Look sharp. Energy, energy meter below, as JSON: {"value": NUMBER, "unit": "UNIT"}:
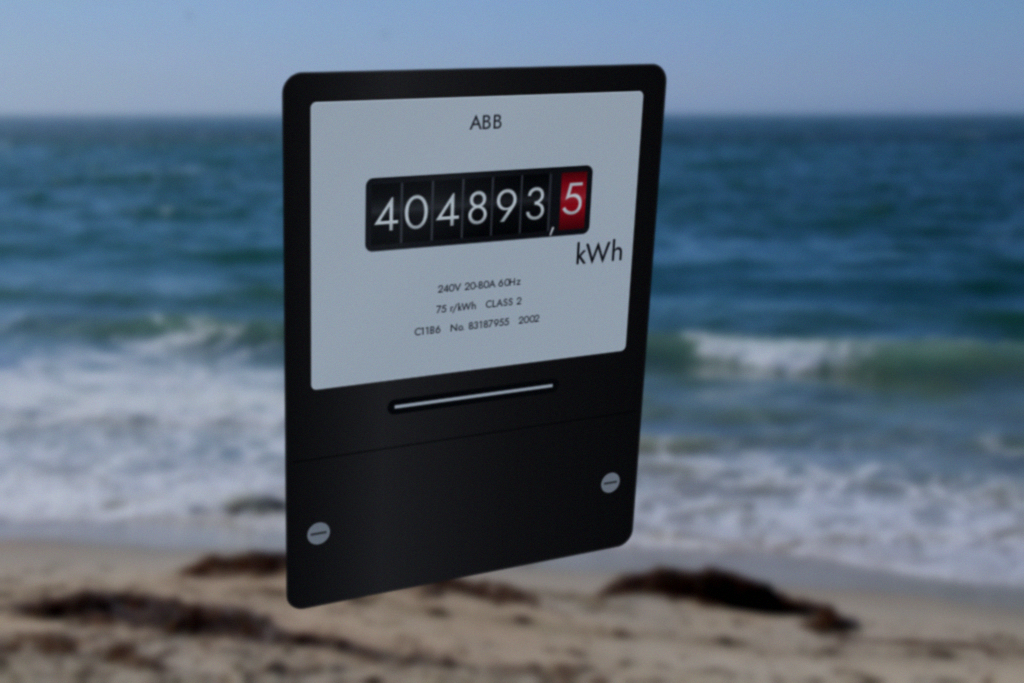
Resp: {"value": 404893.5, "unit": "kWh"}
